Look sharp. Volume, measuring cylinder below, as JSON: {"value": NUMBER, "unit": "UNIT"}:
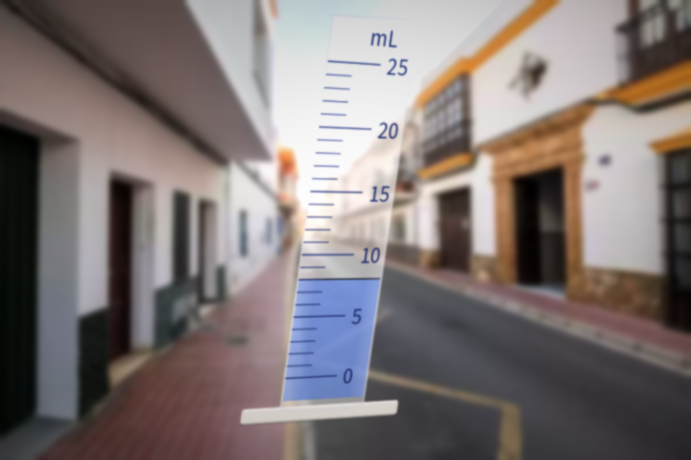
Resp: {"value": 8, "unit": "mL"}
